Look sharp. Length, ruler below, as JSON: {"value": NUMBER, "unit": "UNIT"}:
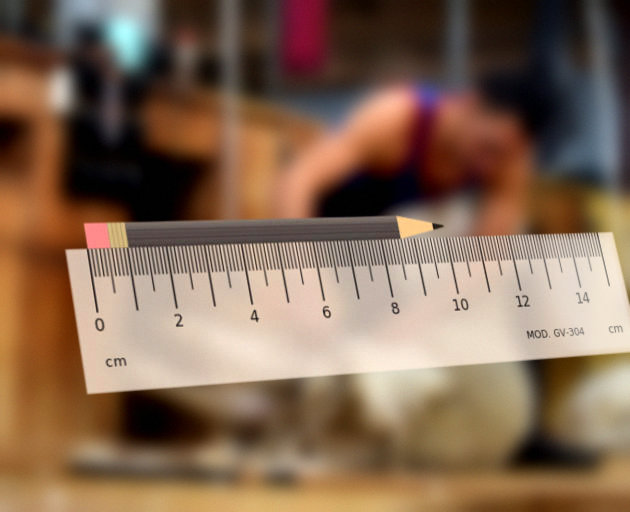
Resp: {"value": 10, "unit": "cm"}
